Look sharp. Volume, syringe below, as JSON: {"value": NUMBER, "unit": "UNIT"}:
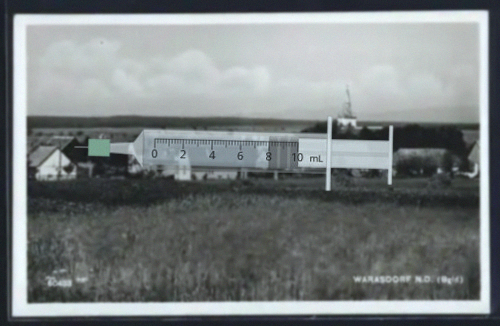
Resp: {"value": 8, "unit": "mL"}
